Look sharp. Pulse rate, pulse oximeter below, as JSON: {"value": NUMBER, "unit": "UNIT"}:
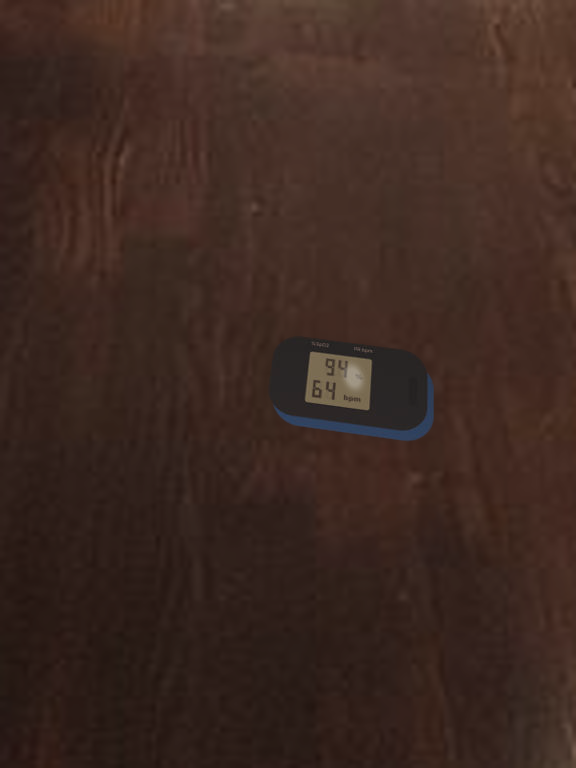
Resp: {"value": 64, "unit": "bpm"}
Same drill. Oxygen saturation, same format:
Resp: {"value": 94, "unit": "%"}
